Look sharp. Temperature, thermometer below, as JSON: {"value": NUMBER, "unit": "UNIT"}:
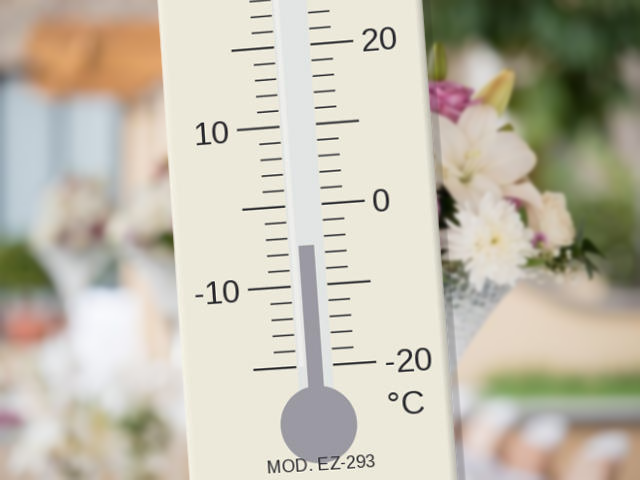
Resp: {"value": -5, "unit": "°C"}
